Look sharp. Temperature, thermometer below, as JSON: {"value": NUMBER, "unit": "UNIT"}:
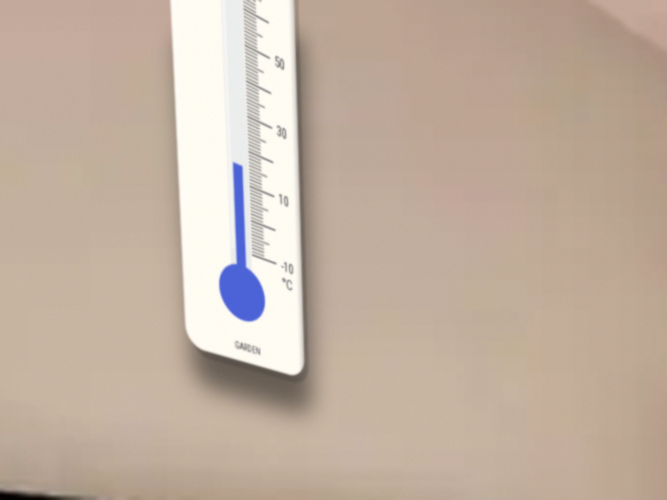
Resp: {"value": 15, "unit": "°C"}
